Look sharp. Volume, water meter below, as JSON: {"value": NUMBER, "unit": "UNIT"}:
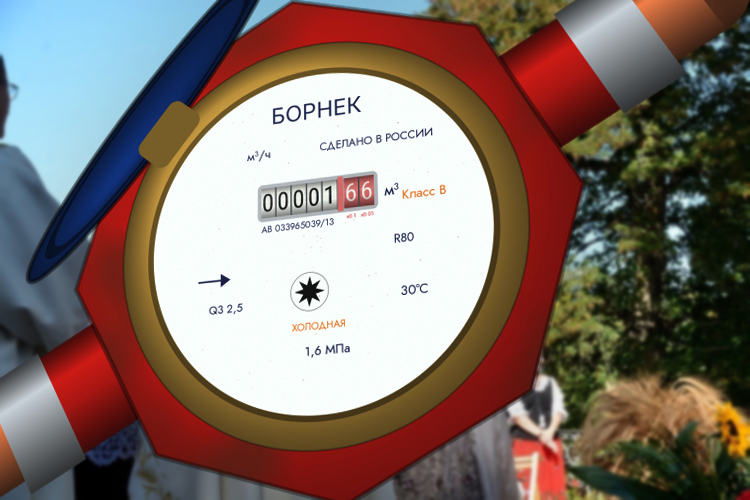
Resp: {"value": 1.66, "unit": "m³"}
